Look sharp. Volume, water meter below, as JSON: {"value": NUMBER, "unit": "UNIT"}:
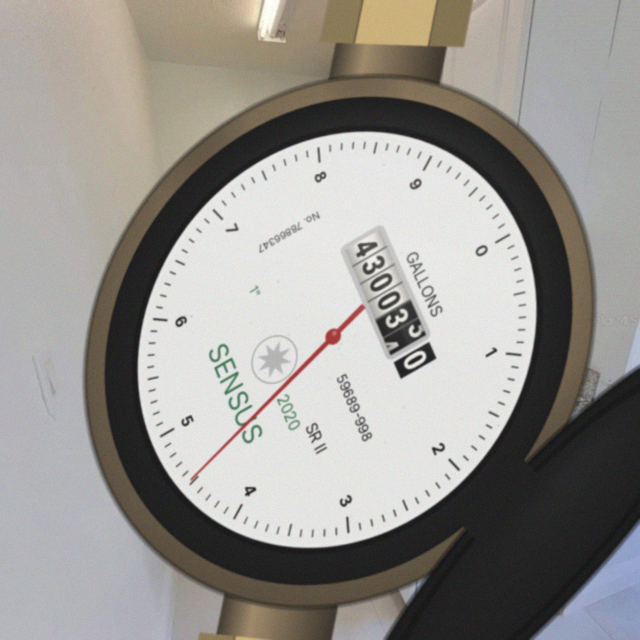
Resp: {"value": 4300334.5, "unit": "gal"}
